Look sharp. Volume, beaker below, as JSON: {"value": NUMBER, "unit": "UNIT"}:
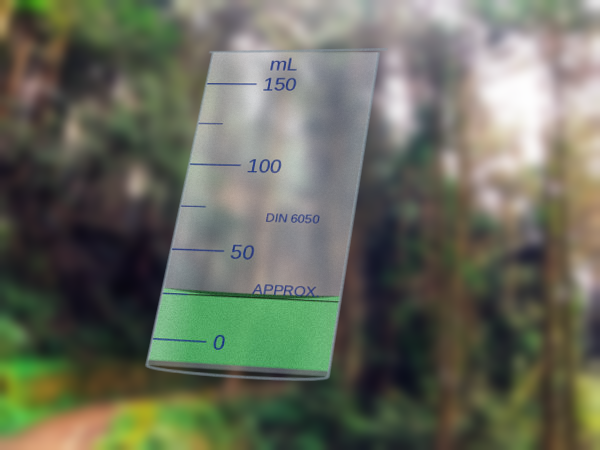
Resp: {"value": 25, "unit": "mL"}
